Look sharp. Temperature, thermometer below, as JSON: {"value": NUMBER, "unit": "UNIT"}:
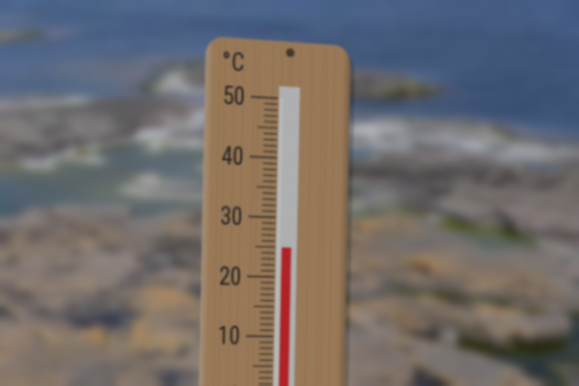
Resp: {"value": 25, "unit": "°C"}
